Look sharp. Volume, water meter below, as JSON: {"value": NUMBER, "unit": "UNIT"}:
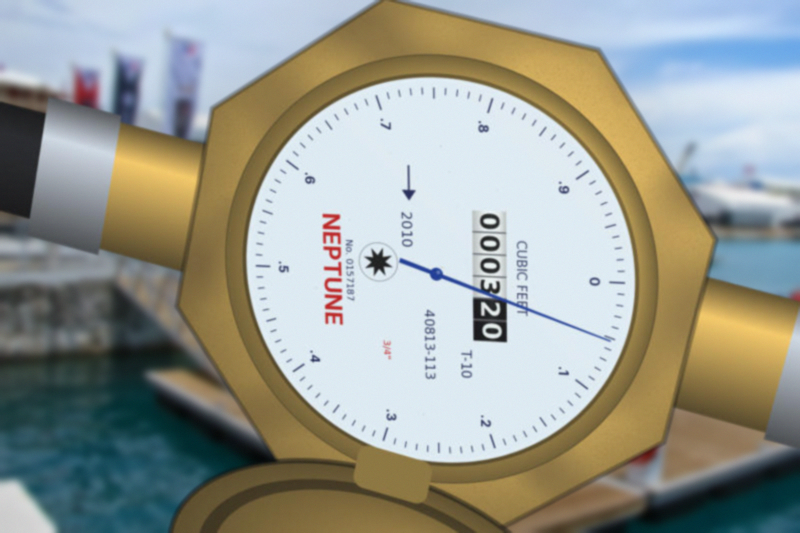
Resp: {"value": 320.05, "unit": "ft³"}
